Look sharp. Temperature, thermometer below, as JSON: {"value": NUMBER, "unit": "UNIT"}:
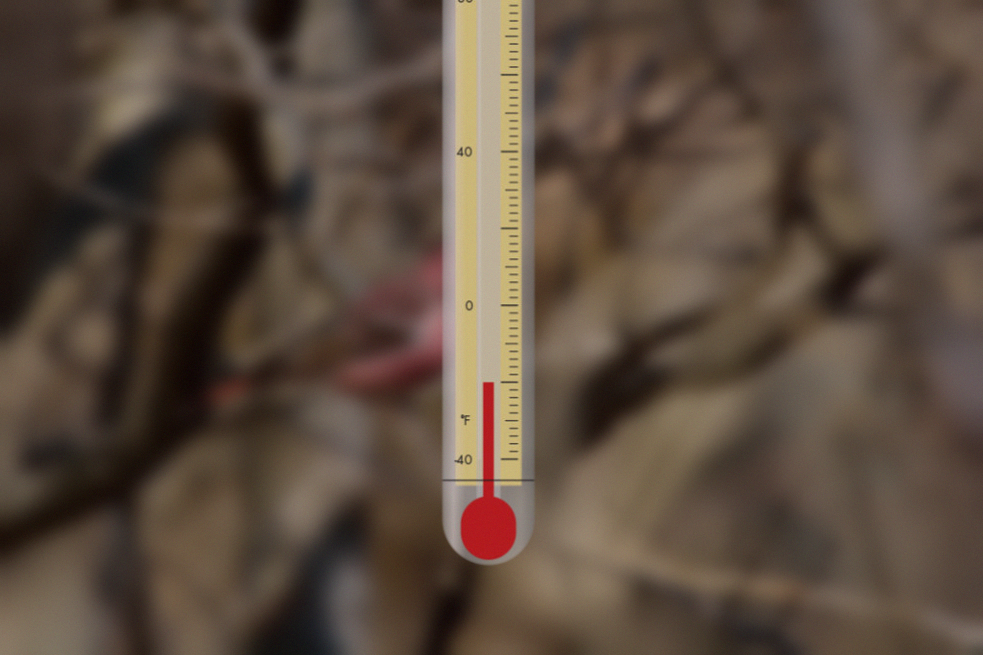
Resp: {"value": -20, "unit": "°F"}
